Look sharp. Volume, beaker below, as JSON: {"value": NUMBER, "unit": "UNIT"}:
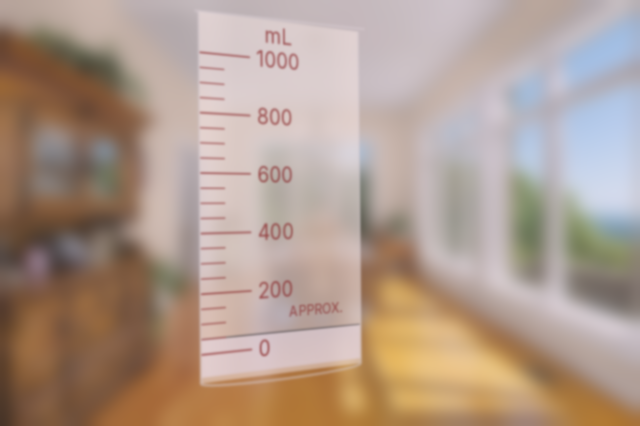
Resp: {"value": 50, "unit": "mL"}
